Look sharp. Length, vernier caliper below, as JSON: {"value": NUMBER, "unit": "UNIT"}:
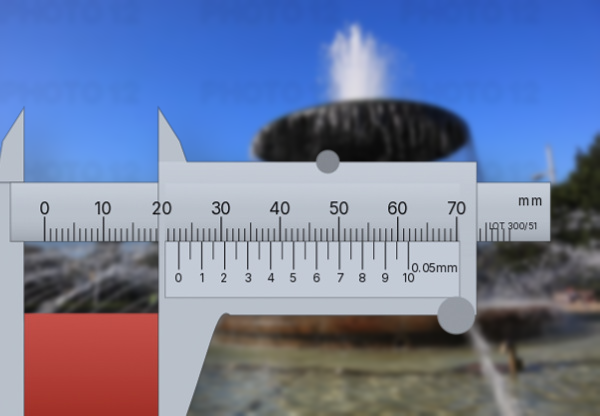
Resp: {"value": 22.8, "unit": "mm"}
